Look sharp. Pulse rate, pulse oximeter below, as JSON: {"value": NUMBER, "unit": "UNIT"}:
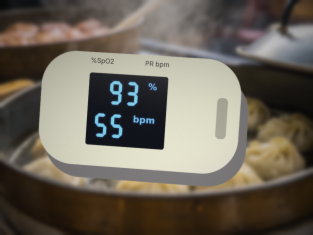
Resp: {"value": 55, "unit": "bpm"}
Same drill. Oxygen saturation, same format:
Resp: {"value": 93, "unit": "%"}
